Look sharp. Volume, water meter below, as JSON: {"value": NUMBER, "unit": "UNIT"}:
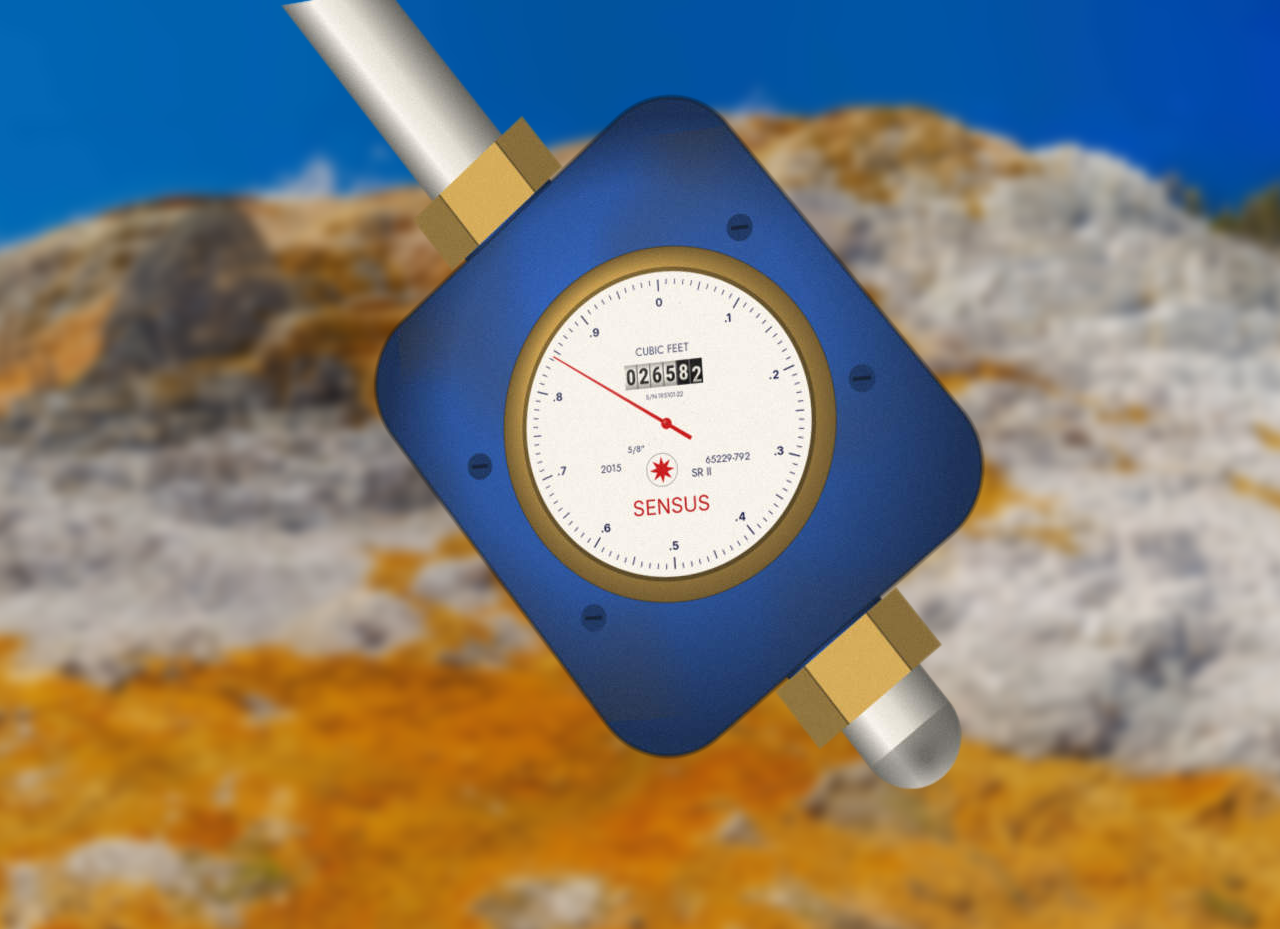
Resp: {"value": 26581.84, "unit": "ft³"}
